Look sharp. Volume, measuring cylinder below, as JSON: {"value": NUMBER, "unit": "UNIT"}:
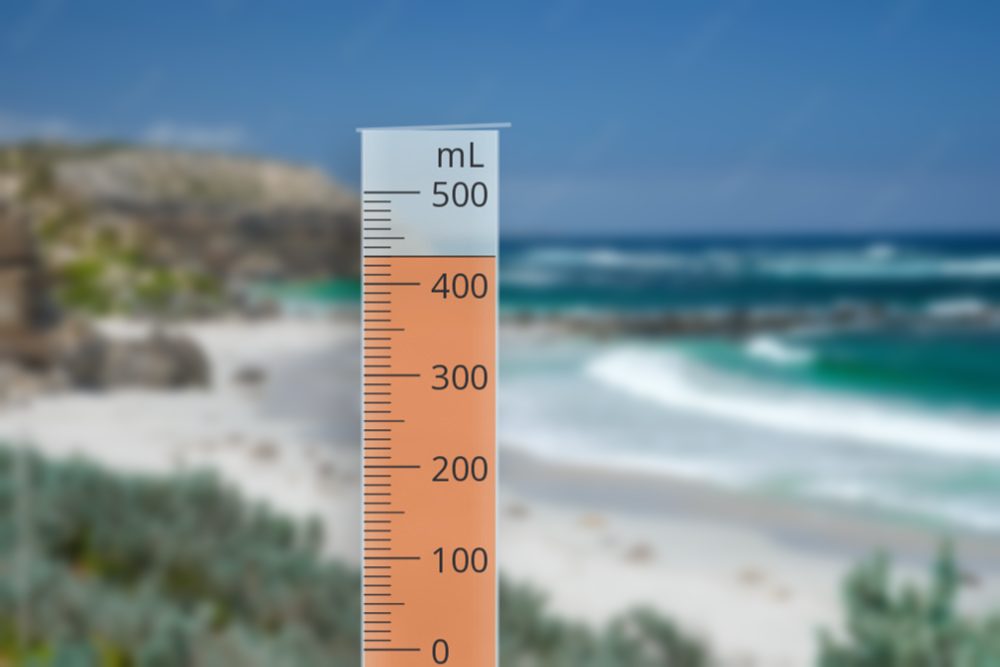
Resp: {"value": 430, "unit": "mL"}
